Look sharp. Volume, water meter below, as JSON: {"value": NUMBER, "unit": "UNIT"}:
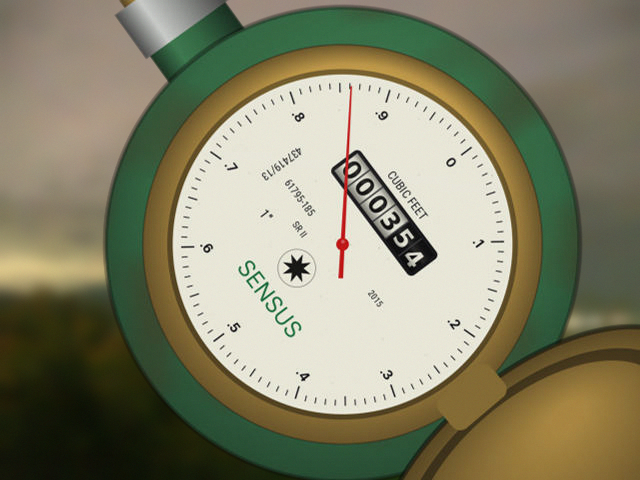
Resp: {"value": 353.86, "unit": "ft³"}
